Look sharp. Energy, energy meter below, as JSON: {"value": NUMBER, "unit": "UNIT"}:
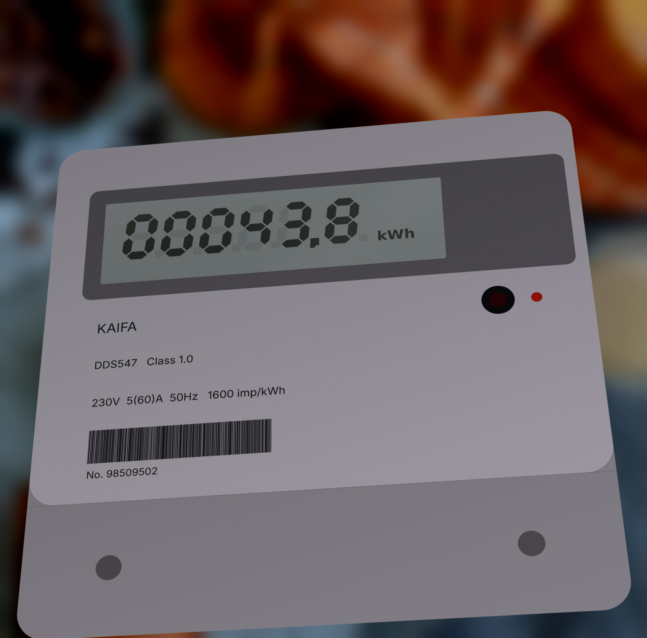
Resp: {"value": 43.8, "unit": "kWh"}
